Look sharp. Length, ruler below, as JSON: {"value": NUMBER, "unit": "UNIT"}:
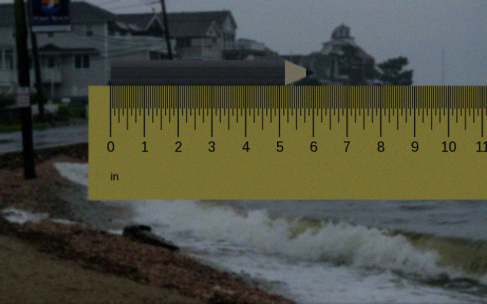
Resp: {"value": 6, "unit": "in"}
